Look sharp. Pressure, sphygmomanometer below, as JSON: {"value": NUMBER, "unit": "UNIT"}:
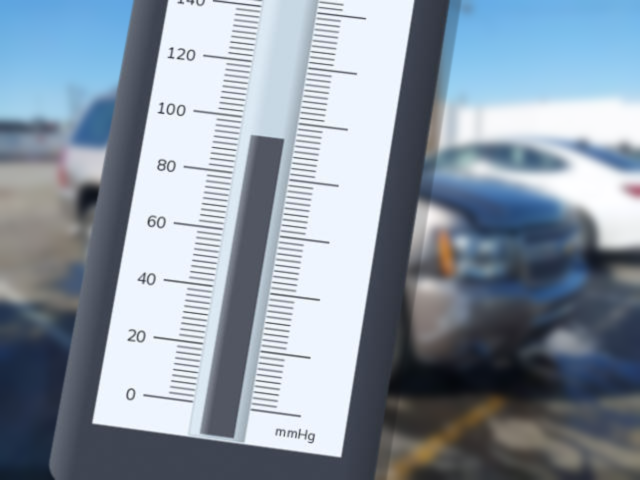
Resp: {"value": 94, "unit": "mmHg"}
